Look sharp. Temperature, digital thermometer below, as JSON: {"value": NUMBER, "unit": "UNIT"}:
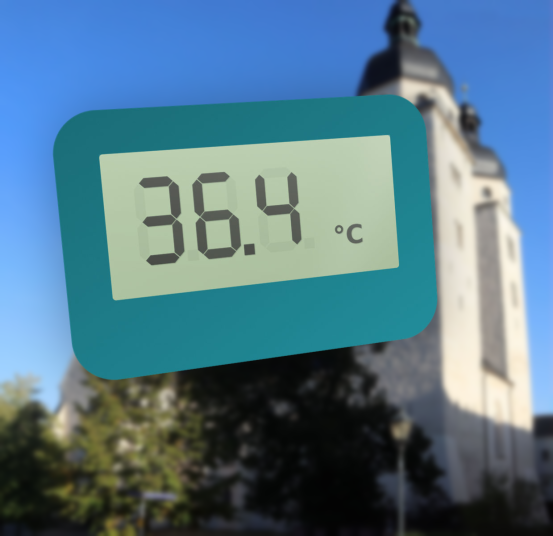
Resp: {"value": 36.4, "unit": "°C"}
